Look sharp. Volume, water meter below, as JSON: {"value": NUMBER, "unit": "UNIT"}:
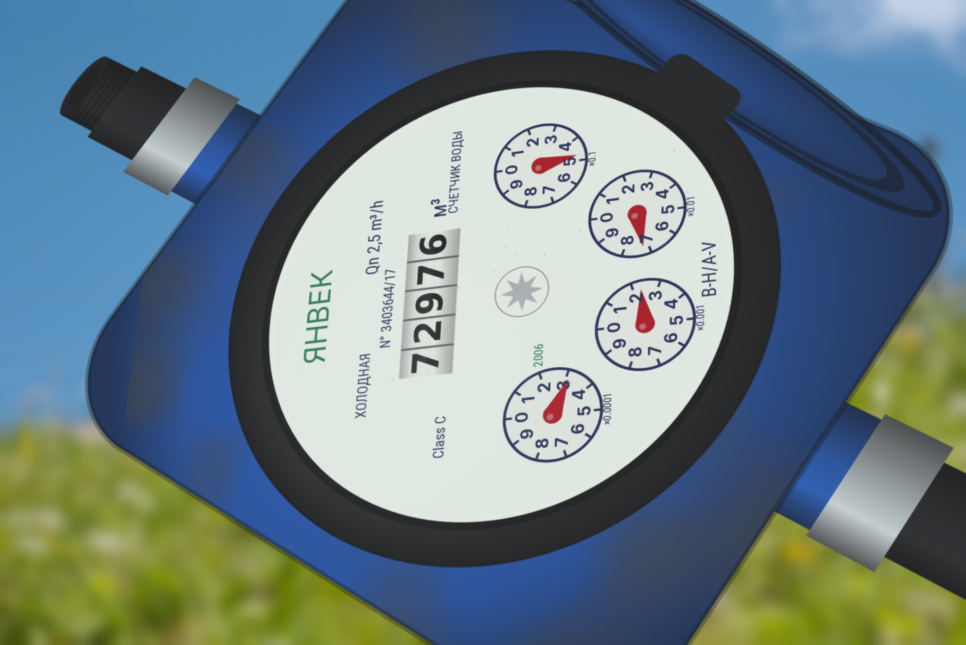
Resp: {"value": 72976.4723, "unit": "m³"}
